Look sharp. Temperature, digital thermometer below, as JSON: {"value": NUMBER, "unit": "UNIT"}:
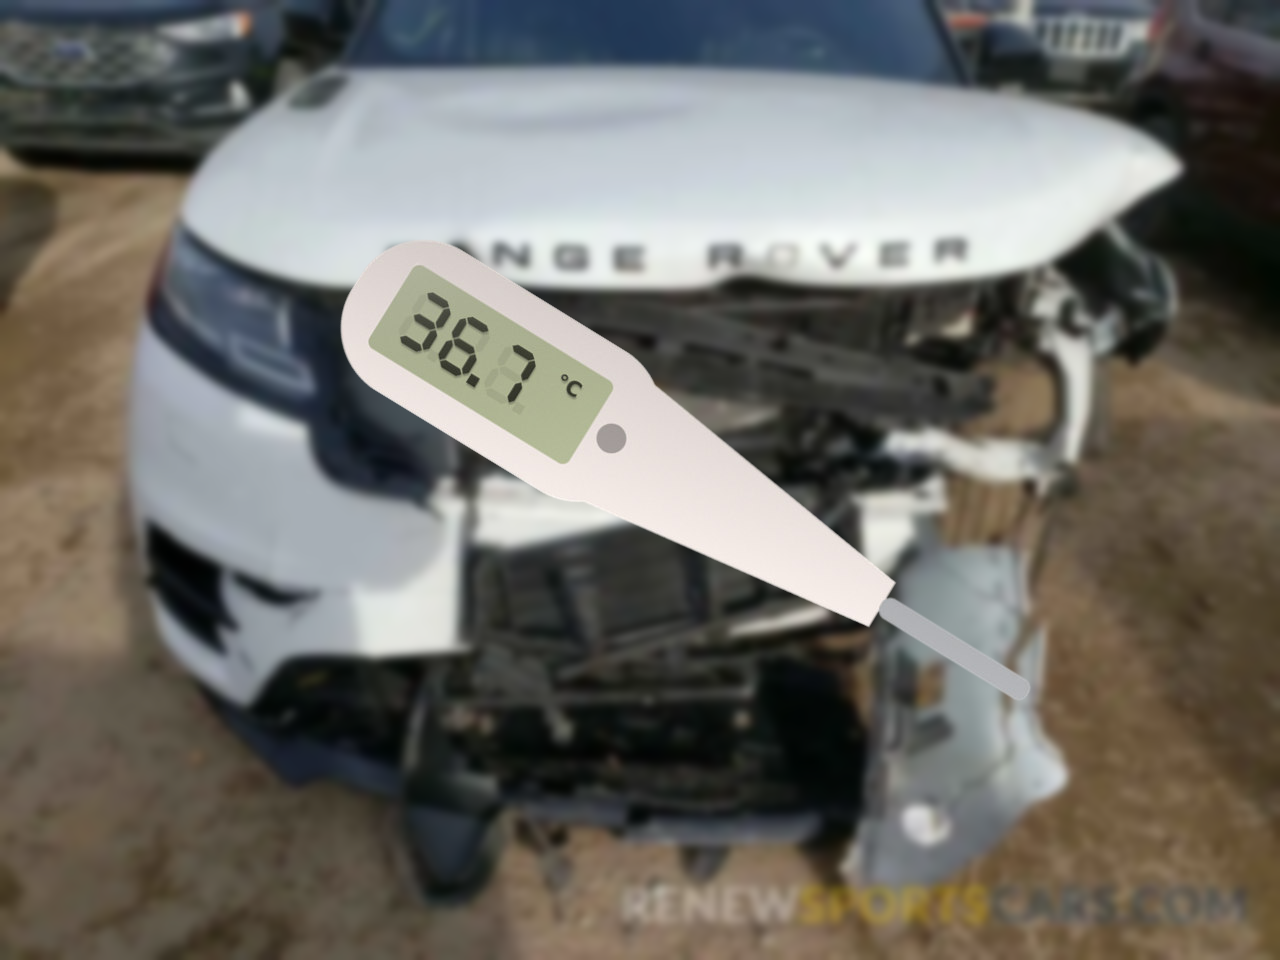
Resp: {"value": 36.7, "unit": "°C"}
